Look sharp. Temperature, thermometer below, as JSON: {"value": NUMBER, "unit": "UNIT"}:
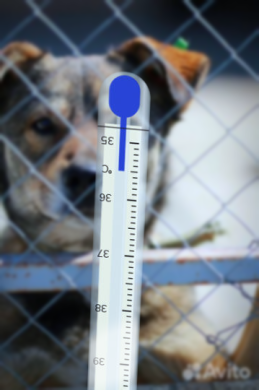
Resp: {"value": 35.5, "unit": "°C"}
